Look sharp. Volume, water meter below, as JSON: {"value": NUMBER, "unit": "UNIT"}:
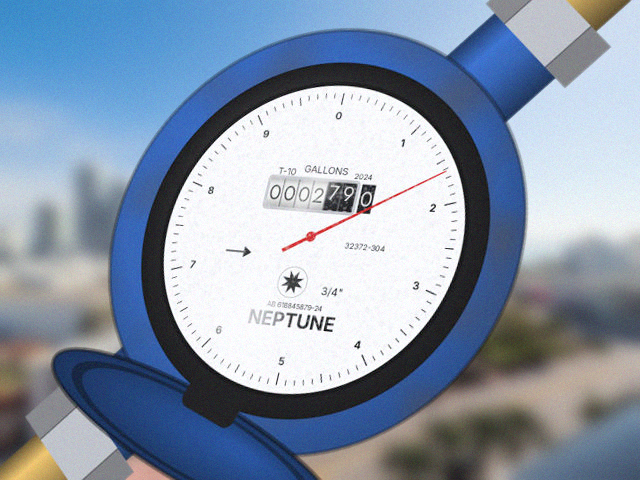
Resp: {"value": 2791.6, "unit": "gal"}
